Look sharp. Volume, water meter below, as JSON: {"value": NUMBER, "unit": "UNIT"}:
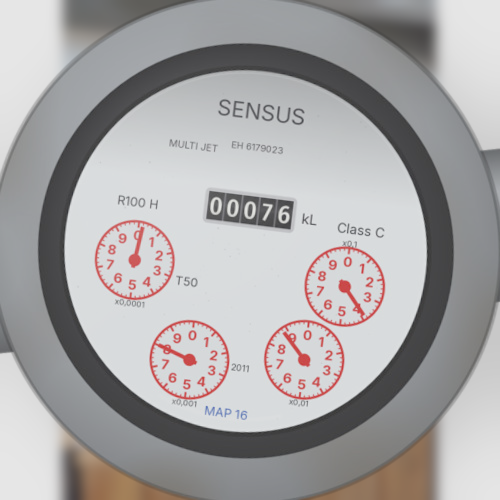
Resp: {"value": 76.3880, "unit": "kL"}
